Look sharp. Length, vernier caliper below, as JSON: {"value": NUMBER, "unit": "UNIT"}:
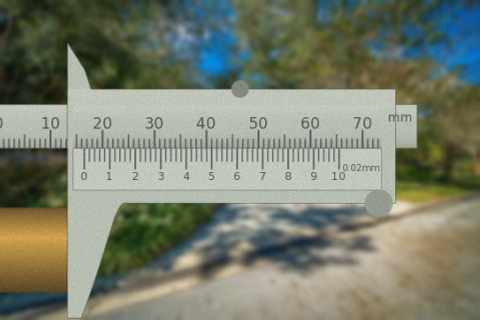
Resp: {"value": 16.5, "unit": "mm"}
